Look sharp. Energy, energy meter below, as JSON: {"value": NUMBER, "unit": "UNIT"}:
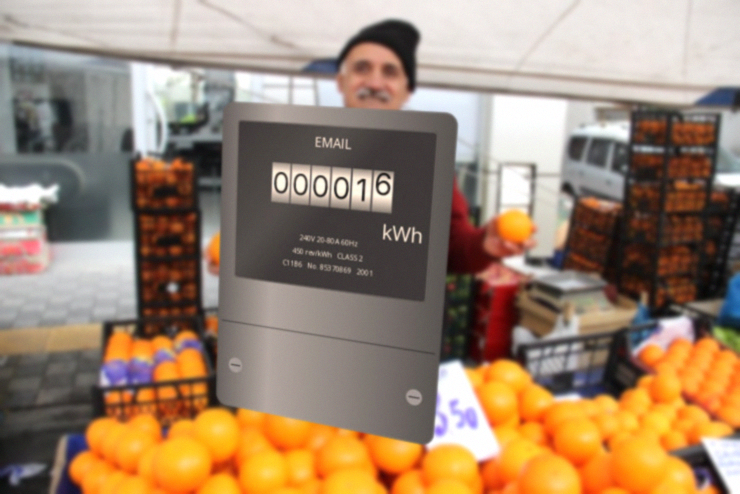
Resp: {"value": 16, "unit": "kWh"}
